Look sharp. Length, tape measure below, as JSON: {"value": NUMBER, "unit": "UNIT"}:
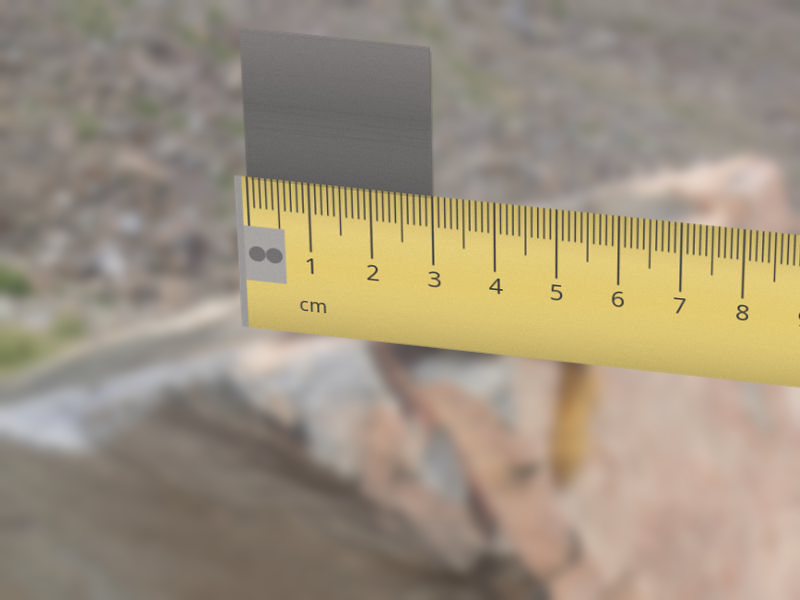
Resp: {"value": 3, "unit": "cm"}
